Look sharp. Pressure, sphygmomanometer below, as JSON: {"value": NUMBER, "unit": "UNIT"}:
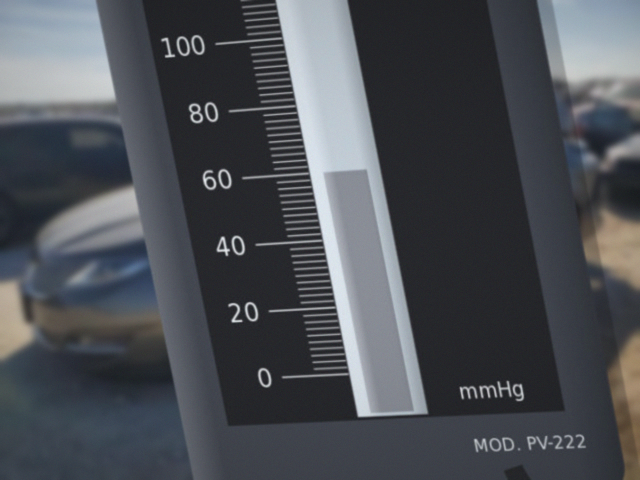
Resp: {"value": 60, "unit": "mmHg"}
